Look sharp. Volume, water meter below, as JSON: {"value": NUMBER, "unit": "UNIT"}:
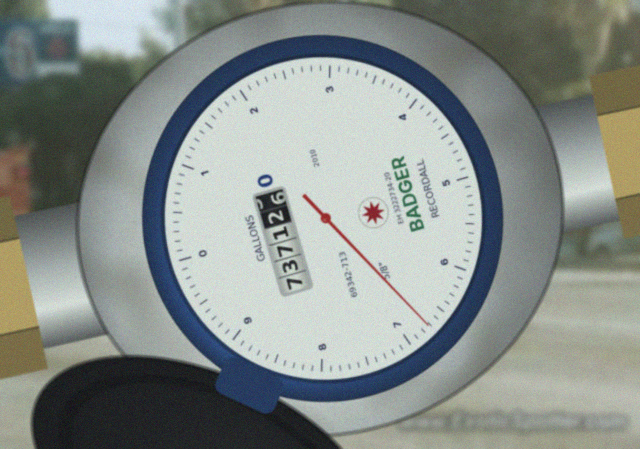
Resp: {"value": 7371256.7, "unit": "gal"}
